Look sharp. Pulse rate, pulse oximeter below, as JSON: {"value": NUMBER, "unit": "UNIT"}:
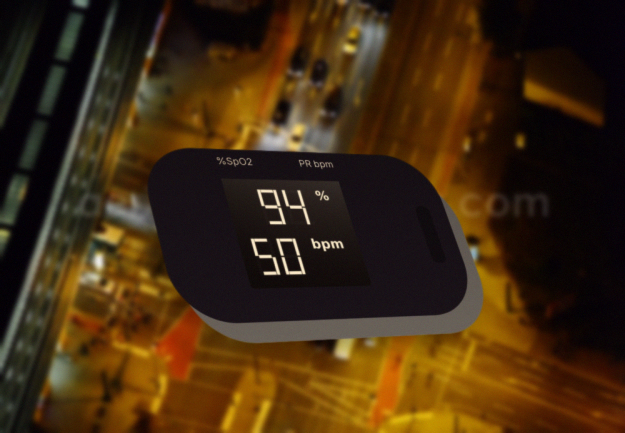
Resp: {"value": 50, "unit": "bpm"}
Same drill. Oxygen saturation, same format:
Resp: {"value": 94, "unit": "%"}
